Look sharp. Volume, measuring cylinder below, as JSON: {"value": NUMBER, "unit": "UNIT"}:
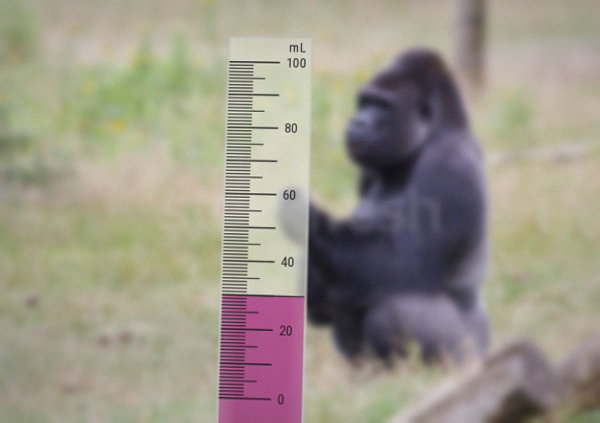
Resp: {"value": 30, "unit": "mL"}
